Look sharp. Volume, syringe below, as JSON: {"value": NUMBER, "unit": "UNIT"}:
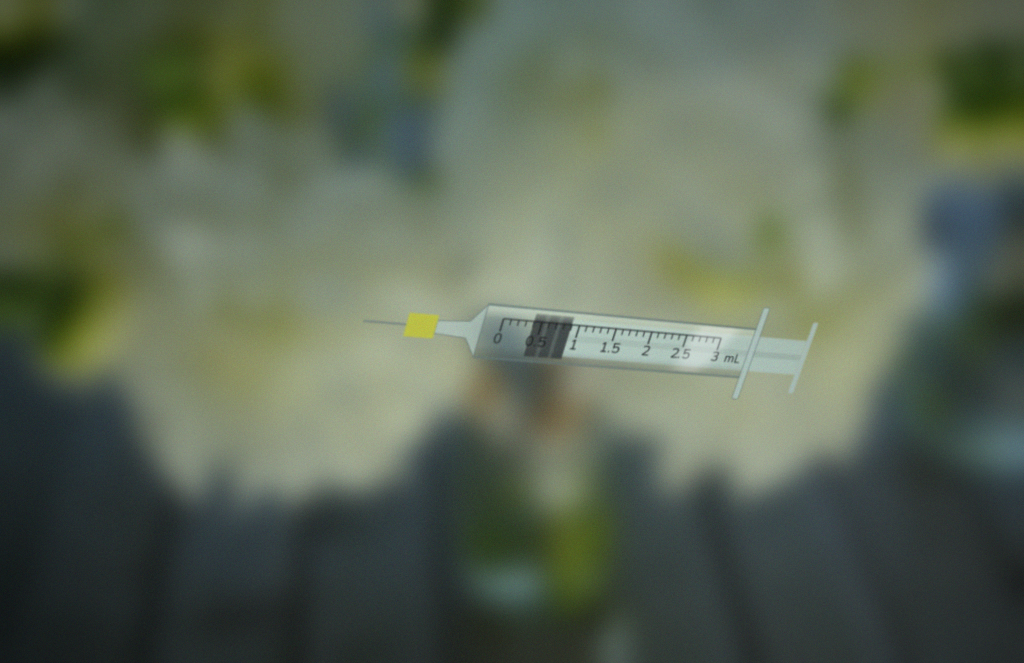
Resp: {"value": 0.4, "unit": "mL"}
